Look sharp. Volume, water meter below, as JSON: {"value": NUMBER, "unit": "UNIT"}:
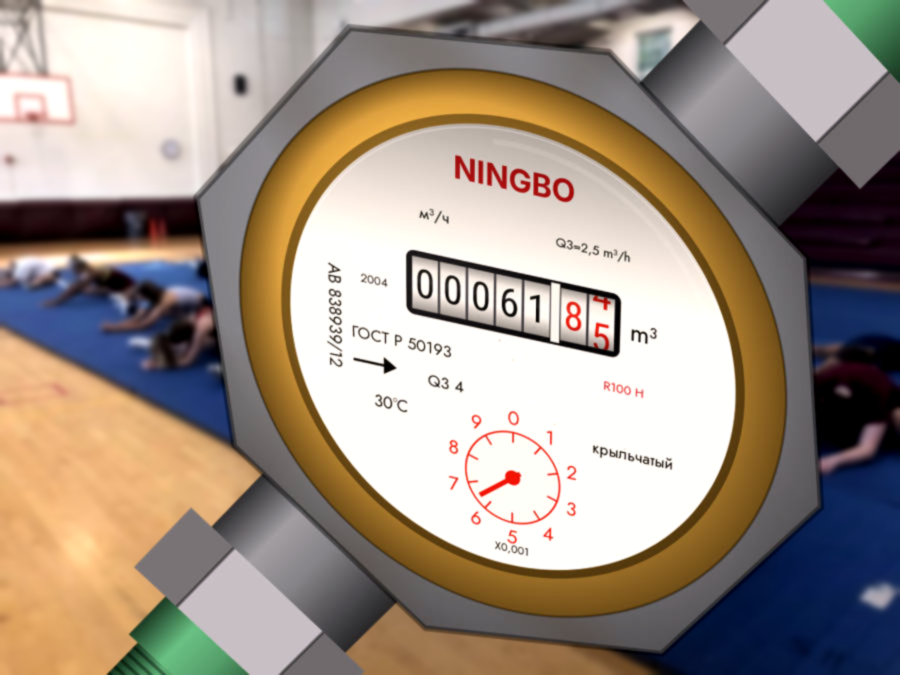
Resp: {"value": 61.846, "unit": "m³"}
